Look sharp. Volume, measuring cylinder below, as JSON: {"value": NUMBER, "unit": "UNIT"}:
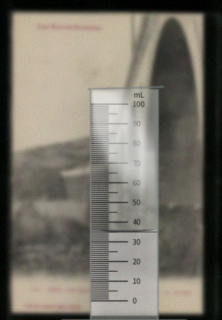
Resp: {"value": 35, "unit": "mL"}
